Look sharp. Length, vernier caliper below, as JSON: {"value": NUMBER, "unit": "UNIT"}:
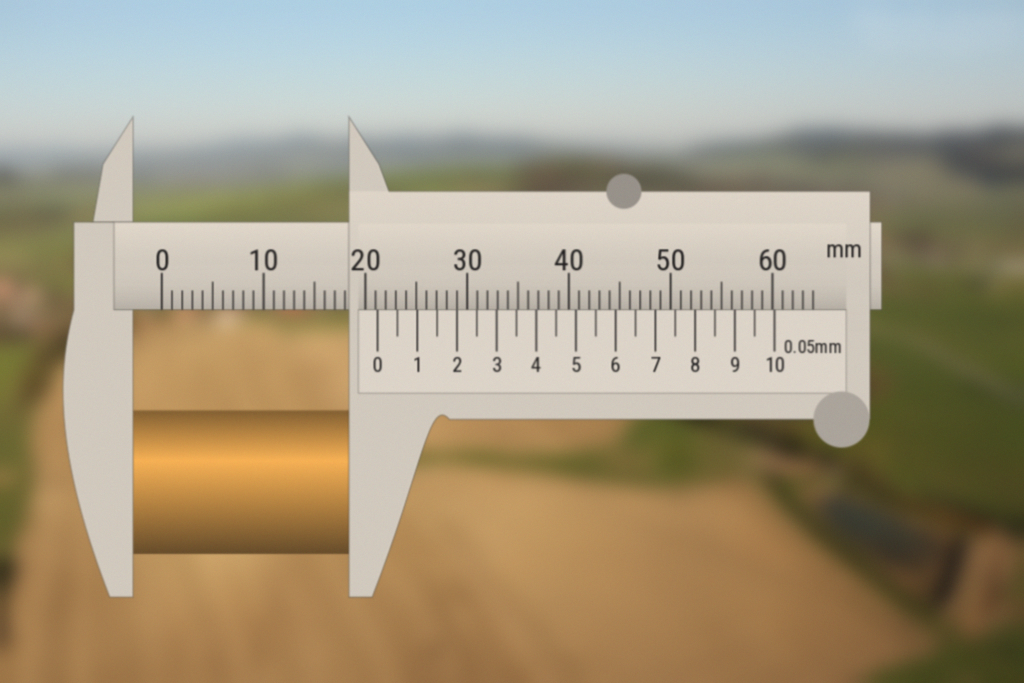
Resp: {"value": 21.2, "unit": "mm"}
